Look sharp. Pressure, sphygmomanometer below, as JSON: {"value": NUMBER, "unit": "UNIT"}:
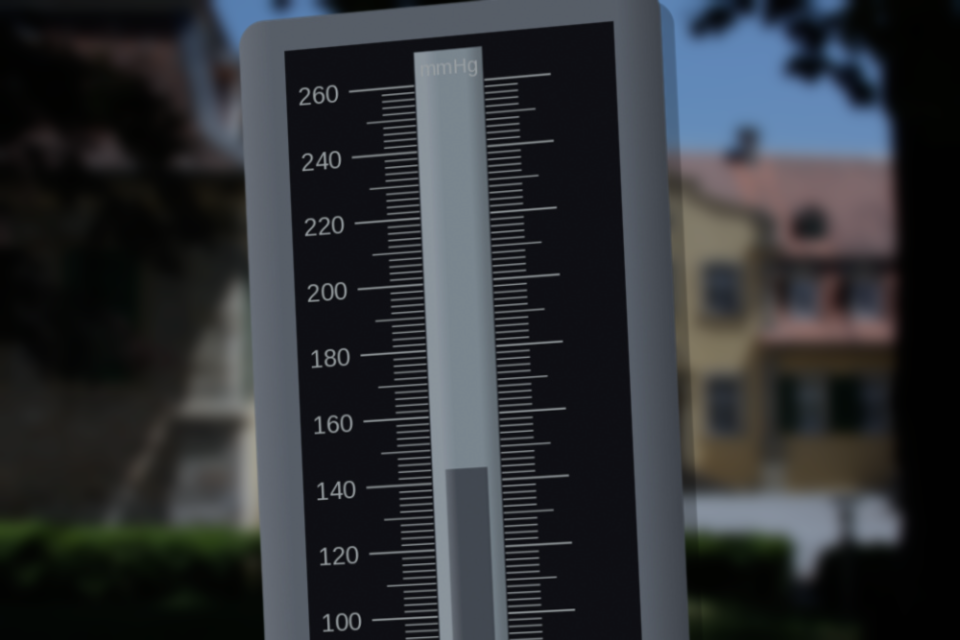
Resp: {"value": 144, "unit": "mmHg"}
